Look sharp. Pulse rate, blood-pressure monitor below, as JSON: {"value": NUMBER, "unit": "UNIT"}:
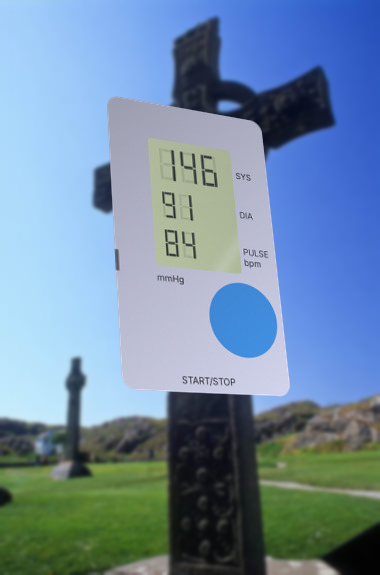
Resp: {"value": 84, "unit": "bpm"}
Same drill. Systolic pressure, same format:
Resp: {"value": 146, "unit": "mmHg"}
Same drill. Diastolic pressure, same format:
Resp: {"value": 91, "unit": "mmHg"}
